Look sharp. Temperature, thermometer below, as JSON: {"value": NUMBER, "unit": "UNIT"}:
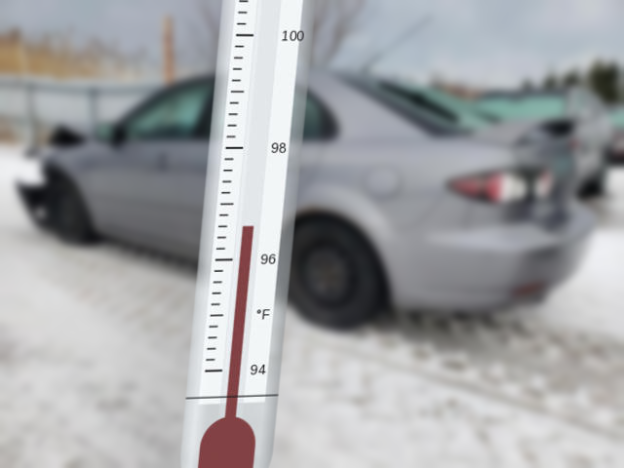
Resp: {"value": 96.6, "unit": "°F"}
